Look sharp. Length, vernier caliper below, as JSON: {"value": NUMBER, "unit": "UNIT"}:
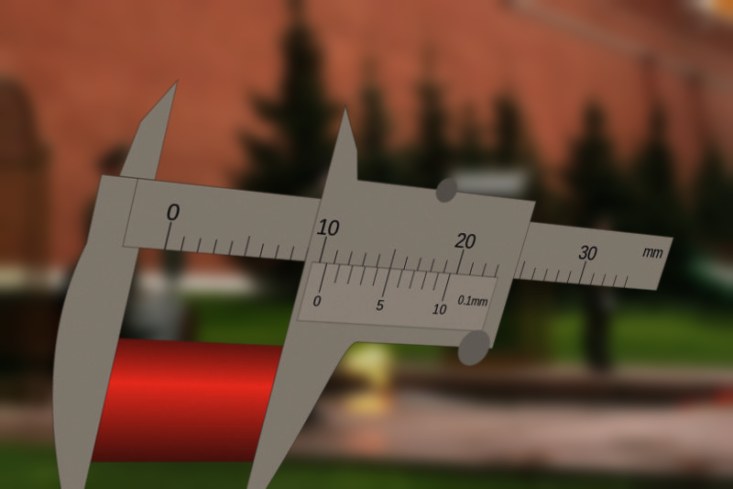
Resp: {"value": 10.5, "unit": "mm"}
